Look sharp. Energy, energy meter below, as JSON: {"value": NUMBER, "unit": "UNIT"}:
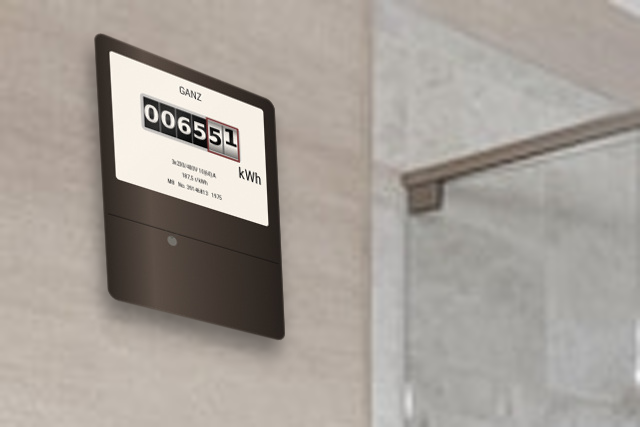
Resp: {"value": 65.51, "unit": "kWh"}
